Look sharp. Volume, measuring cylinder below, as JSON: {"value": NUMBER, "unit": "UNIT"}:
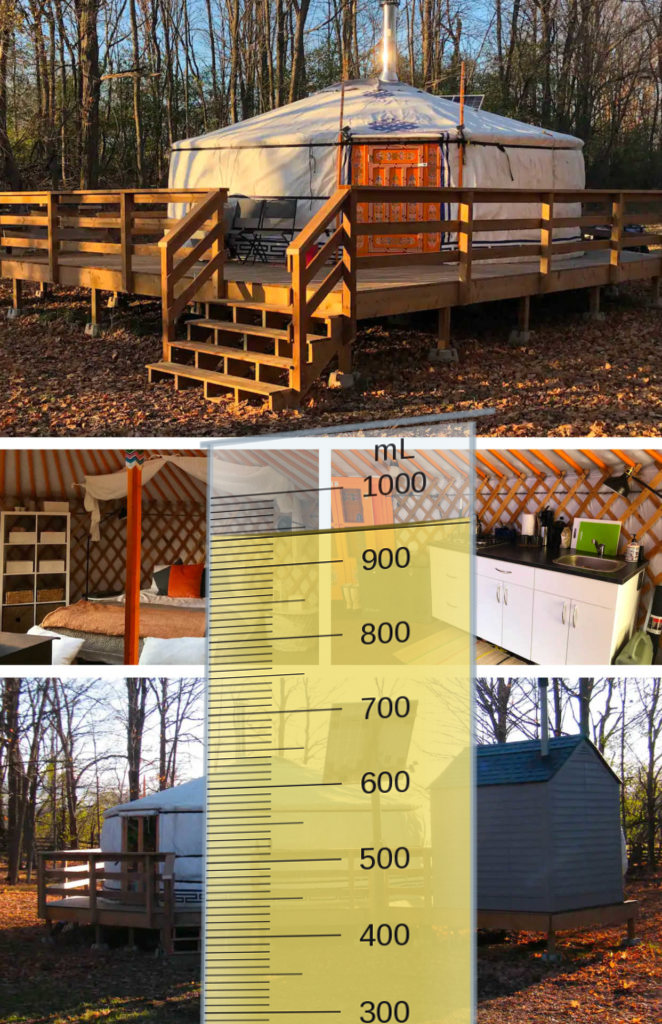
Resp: {"value": 940, "unit": "mL"}
